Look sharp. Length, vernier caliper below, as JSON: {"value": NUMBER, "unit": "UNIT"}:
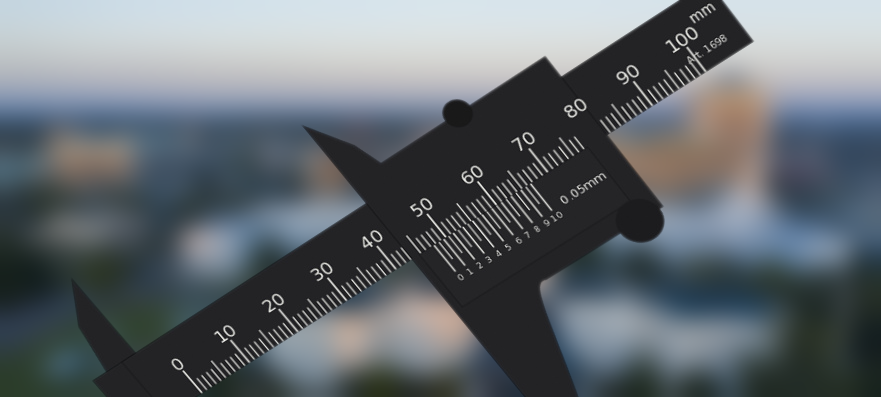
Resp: {"value": 47.6, "unit": "mm"}
